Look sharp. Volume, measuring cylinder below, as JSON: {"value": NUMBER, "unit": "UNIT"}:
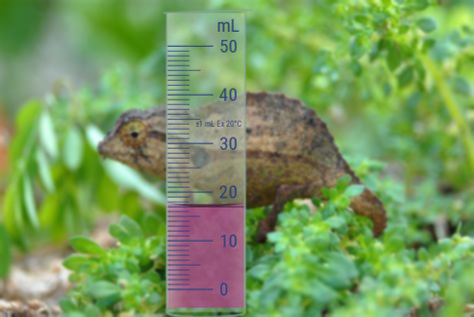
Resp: {"value": 17, "unit": "mL"}
